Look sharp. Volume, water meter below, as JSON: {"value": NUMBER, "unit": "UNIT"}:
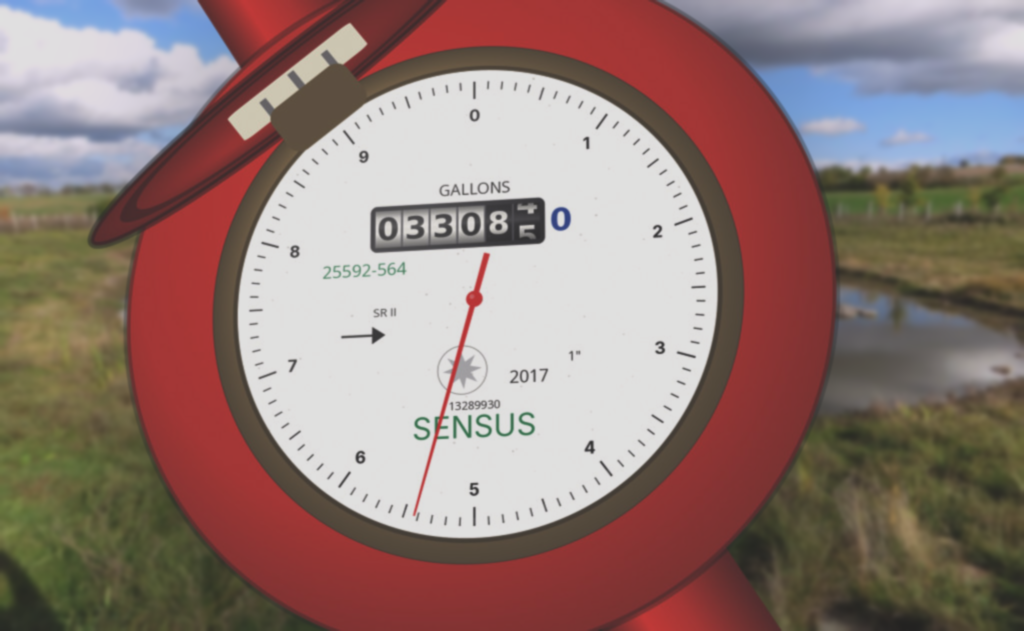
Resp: {"value": 330845.4, "unit": "gal"}
